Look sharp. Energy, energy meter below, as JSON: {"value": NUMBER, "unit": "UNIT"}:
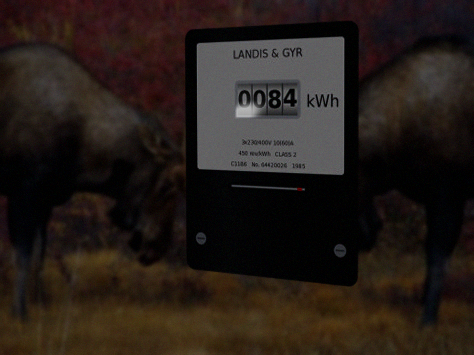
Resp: {"value": 84, "unit": "kWh"}
